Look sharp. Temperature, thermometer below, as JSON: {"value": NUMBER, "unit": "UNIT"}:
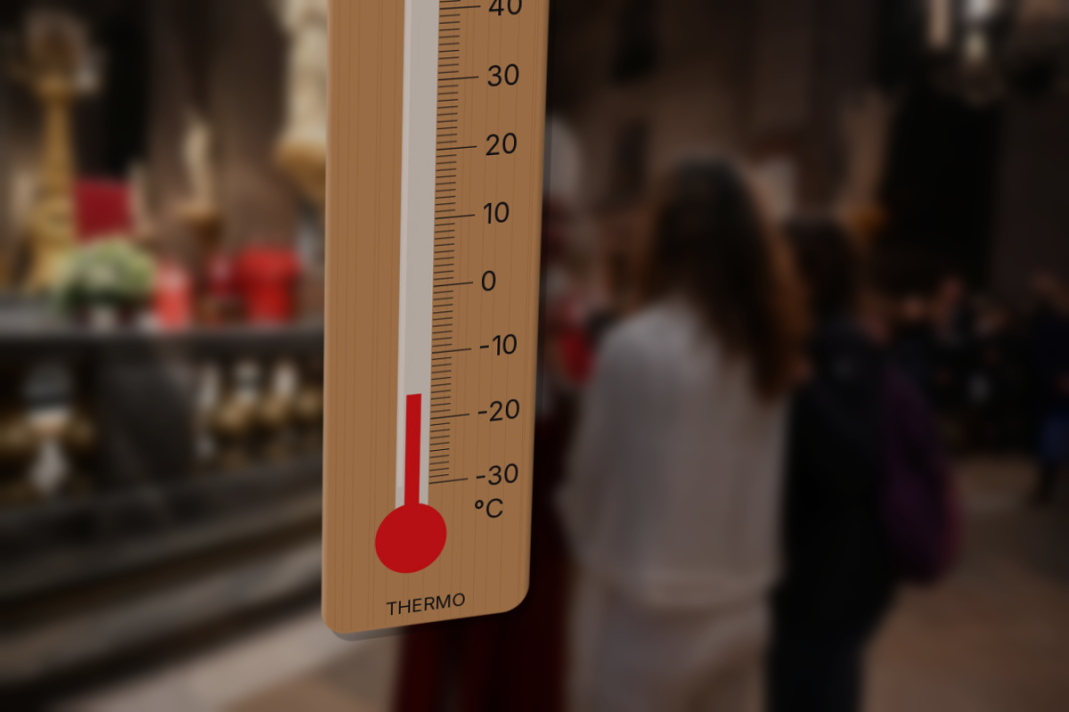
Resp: {"value": -16, "unit": "°C"}
